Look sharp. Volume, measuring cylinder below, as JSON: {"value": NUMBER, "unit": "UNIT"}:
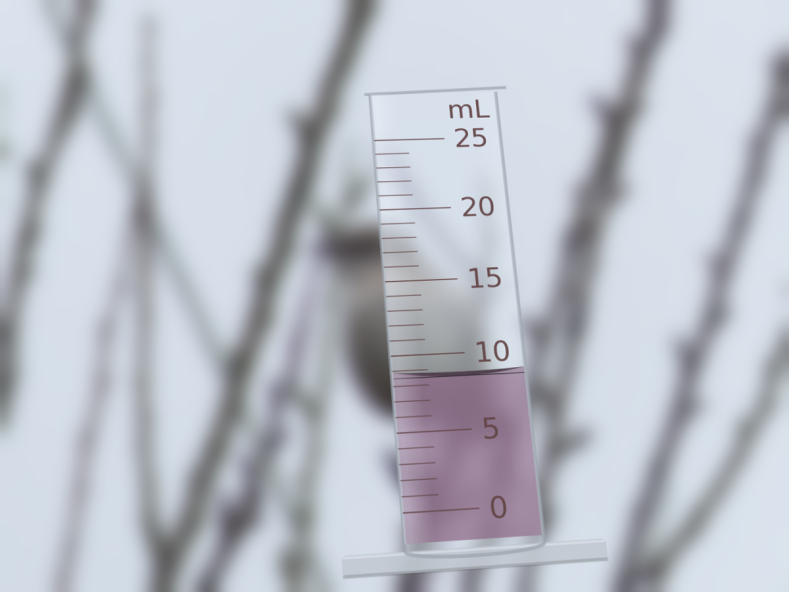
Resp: {"value": 8.5, "unit": "mL"}
